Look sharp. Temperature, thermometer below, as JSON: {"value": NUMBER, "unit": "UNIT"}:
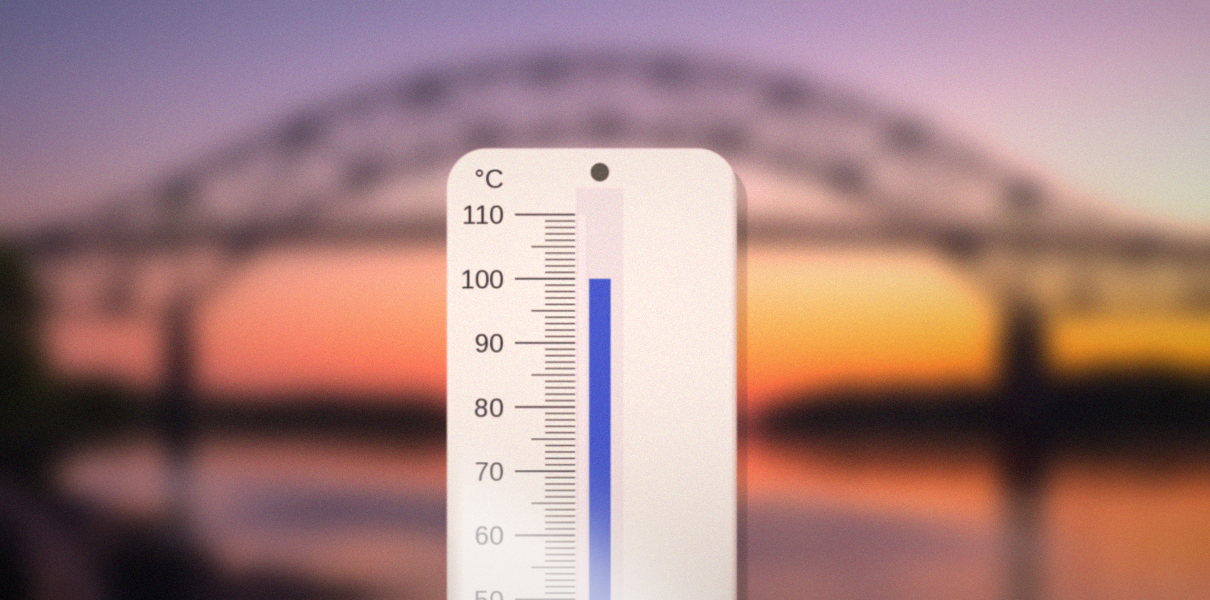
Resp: {"value": 100, "unit": "°C"}
